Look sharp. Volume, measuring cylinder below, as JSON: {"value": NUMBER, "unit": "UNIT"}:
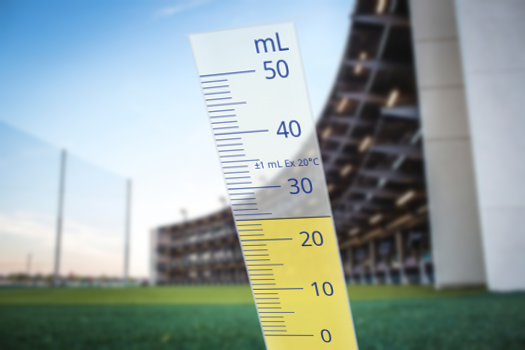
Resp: {"value": 24, "unit": "mL"}
